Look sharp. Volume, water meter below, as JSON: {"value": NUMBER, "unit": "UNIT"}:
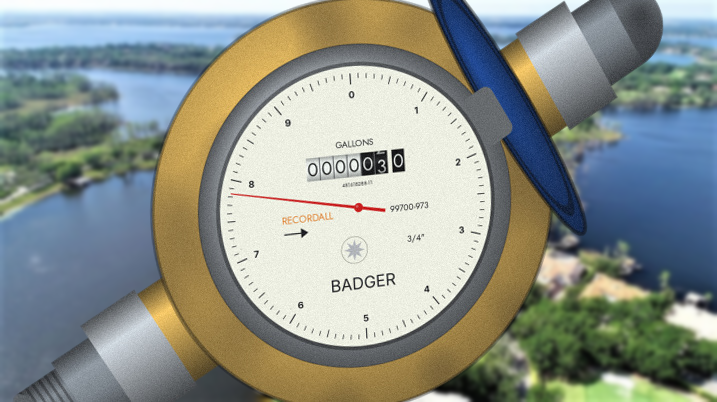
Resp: {"value": 27.8, "unit": "gal"}
